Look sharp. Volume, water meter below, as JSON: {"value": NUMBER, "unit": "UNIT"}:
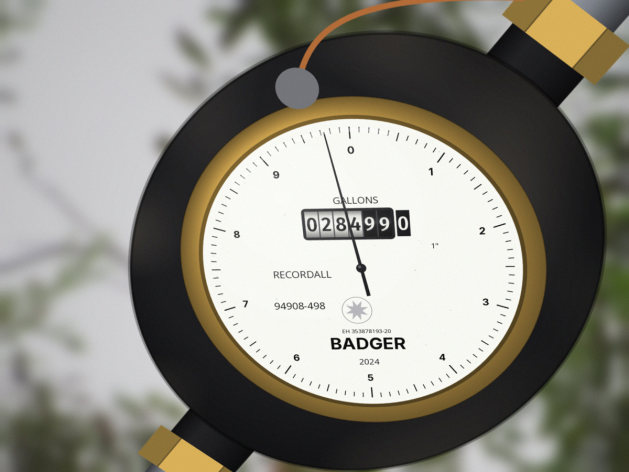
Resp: {"value": 284989.7, "unit": "gal"}
